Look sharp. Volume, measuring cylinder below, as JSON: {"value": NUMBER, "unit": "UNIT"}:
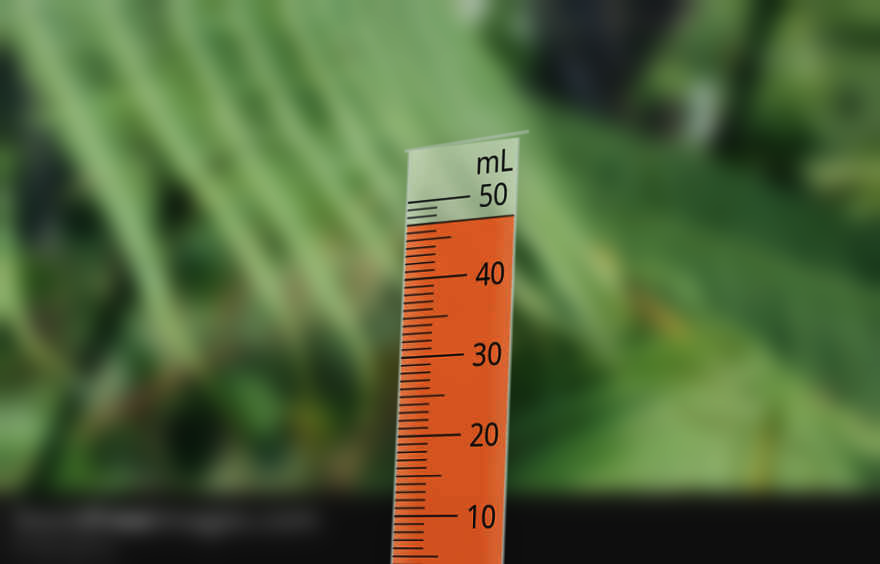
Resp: {"value": 47, "unit": "mL"}
